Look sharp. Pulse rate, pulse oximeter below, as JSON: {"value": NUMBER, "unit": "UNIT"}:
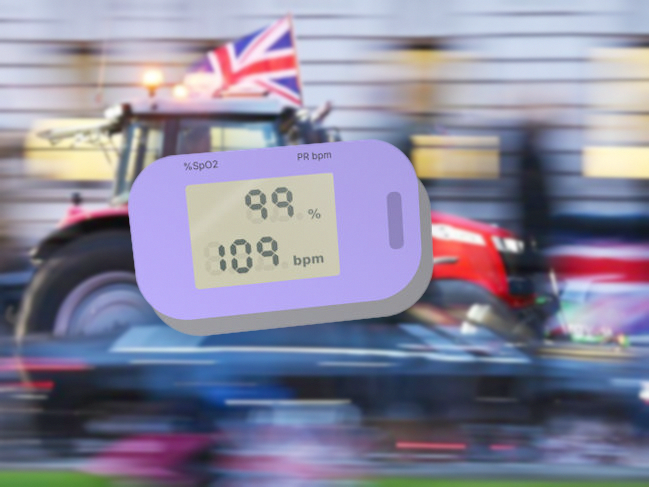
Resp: {"value": 109, "unit": "bpm"}
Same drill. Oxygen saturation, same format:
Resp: {"value": 99, "unit": "%"}
